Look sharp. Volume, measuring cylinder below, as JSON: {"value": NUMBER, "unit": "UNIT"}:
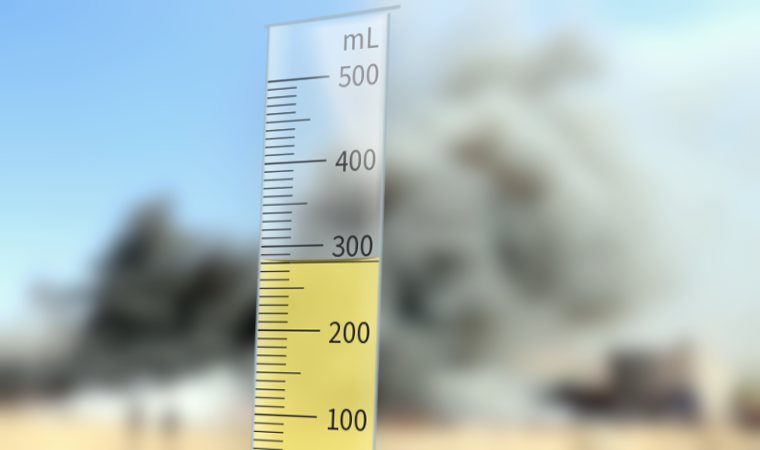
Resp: {"value": 280, "unit": "mL"}
